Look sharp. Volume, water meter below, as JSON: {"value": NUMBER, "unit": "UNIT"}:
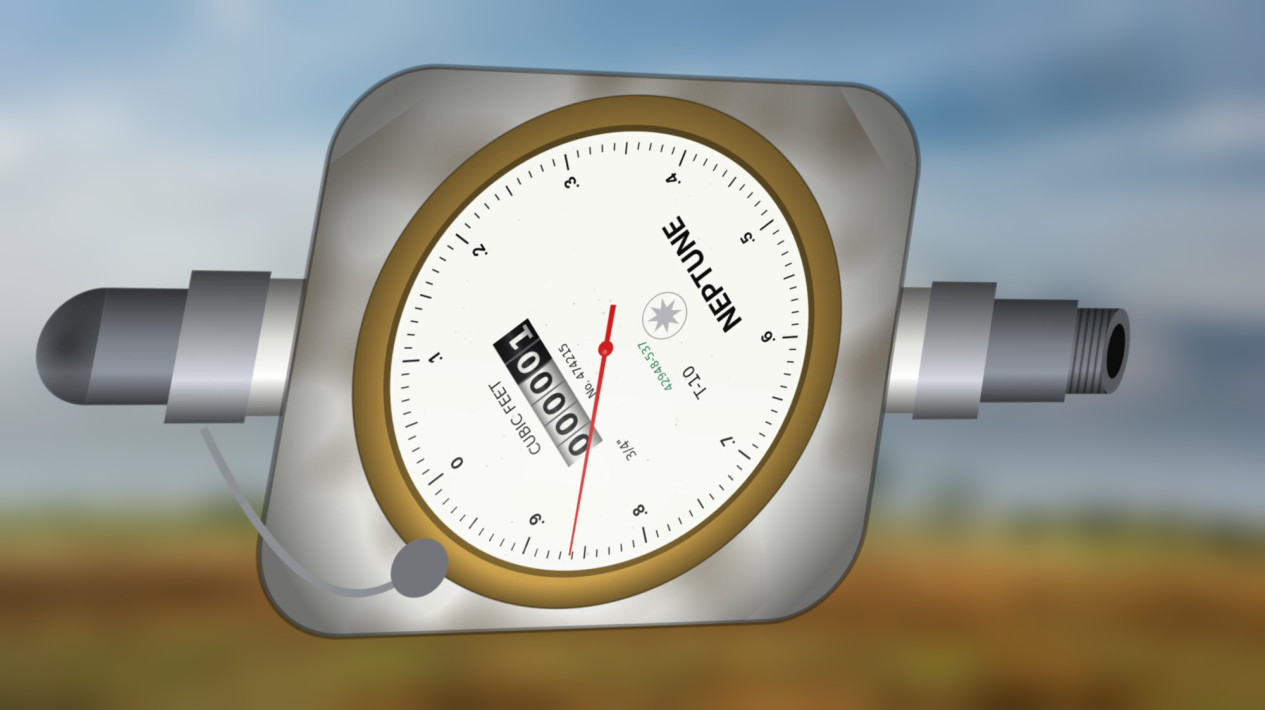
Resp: {"value": 0.86, "unit": "ft³"}
